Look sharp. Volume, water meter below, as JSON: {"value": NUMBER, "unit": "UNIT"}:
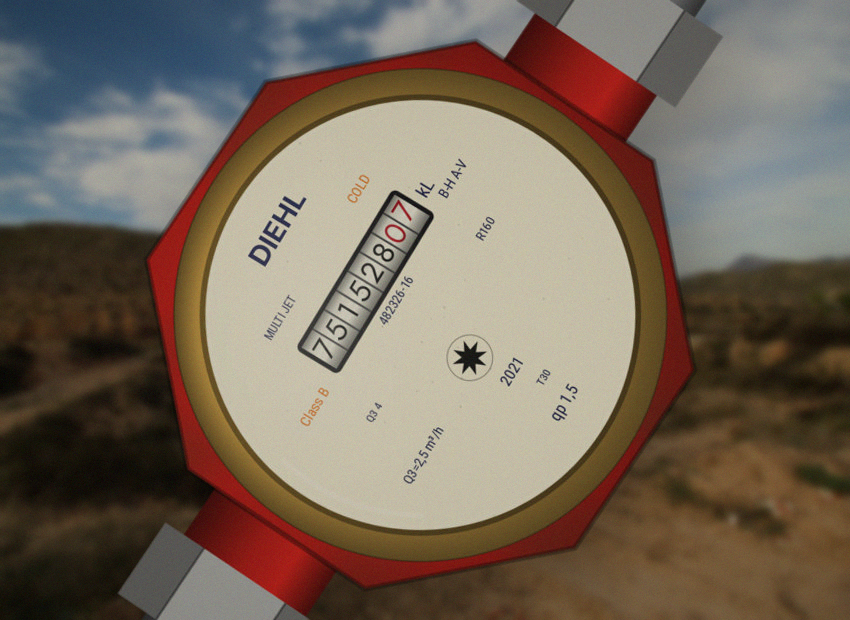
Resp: {"value": 751528.07, "unit": "kL"}
